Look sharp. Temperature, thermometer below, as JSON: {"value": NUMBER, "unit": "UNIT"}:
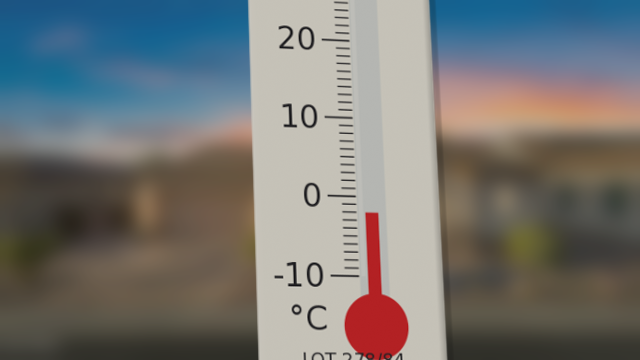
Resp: {"value": -2, "unit": "°C"}
